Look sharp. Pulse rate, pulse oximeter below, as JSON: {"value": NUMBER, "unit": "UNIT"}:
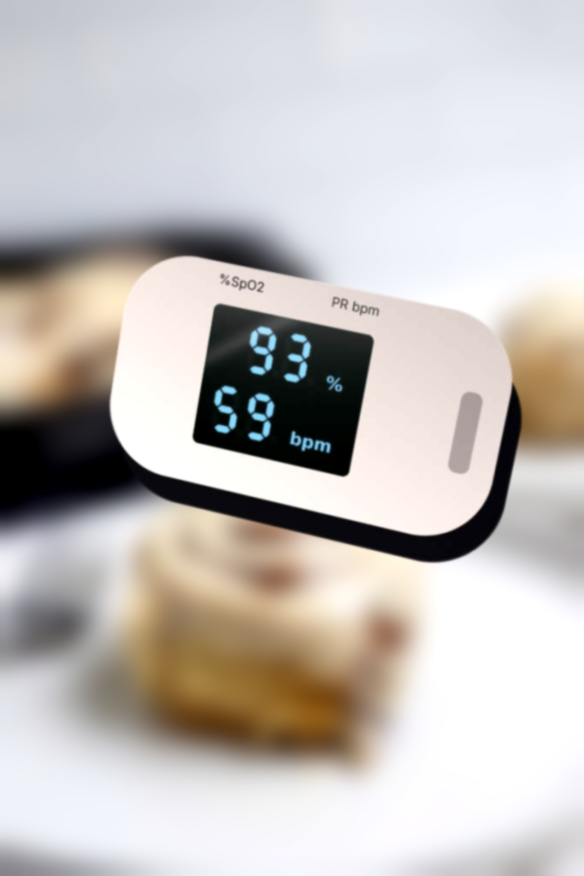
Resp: {"value": 59, "unit": "bpm"}
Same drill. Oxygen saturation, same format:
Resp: {"value": 93, "unit": "%"}
